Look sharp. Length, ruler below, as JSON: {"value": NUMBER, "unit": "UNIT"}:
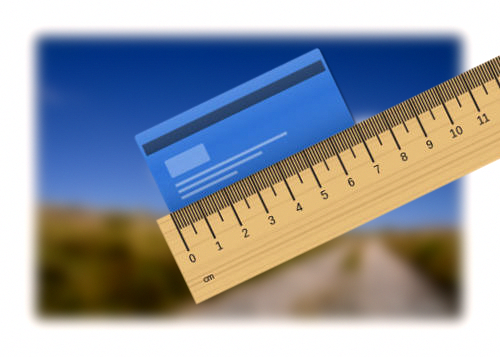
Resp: {"value": 7, "unit": "cm"}
